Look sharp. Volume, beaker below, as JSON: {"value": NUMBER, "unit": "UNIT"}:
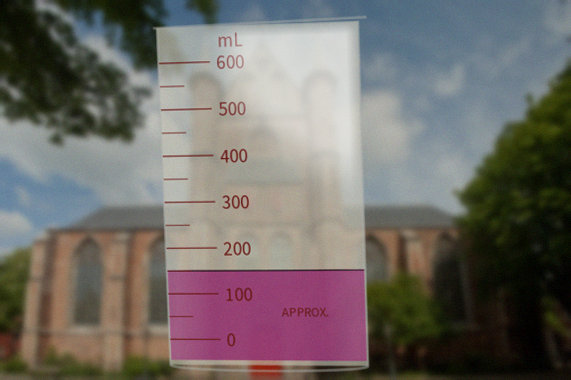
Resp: {"value": 150, "unit": "mL"}
